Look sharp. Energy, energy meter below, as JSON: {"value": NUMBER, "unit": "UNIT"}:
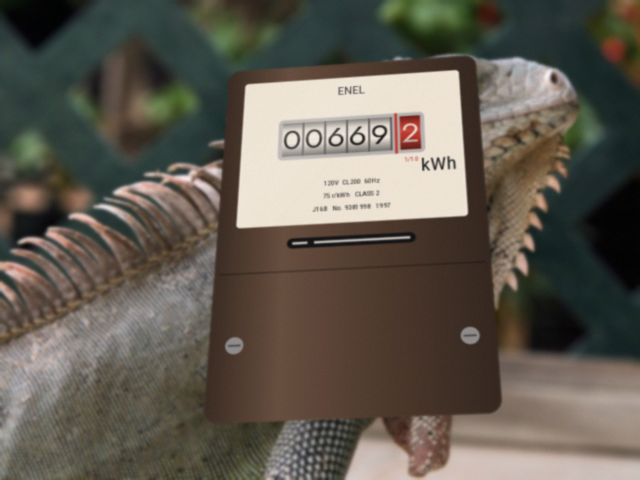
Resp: {"value": 669.2, "unit": "kWh"}
